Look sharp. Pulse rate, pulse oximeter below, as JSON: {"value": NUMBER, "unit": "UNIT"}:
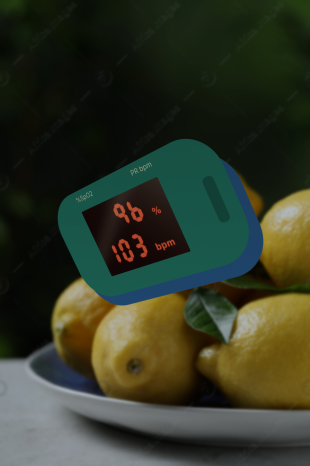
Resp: {"value": 103, "unit": "bpm"}
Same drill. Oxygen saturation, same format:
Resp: {"value": 96, "unit": "%"}
